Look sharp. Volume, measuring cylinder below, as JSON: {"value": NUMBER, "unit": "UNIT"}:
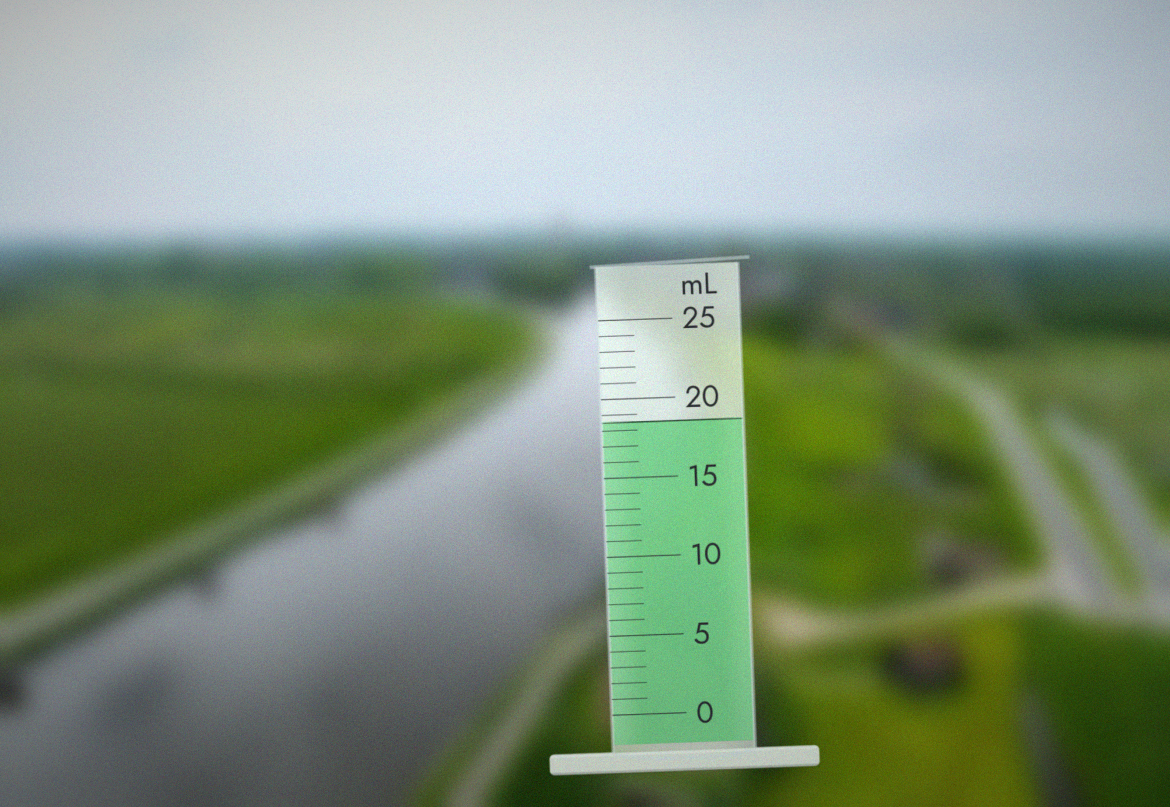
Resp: {"value": 18.5, "unit": "mL"}
